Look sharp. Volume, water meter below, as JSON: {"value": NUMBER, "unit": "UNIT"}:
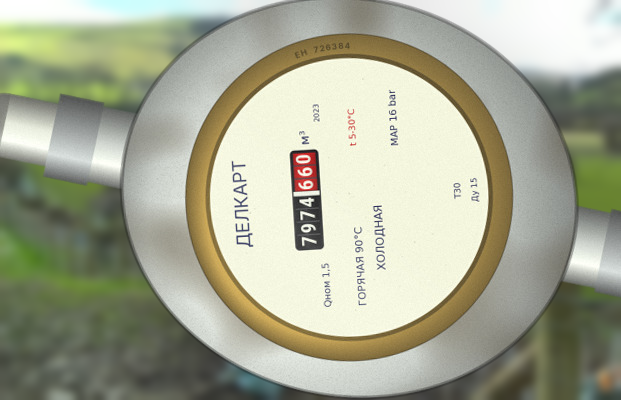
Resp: {"value": 7974.660, "unit": "m³"}
